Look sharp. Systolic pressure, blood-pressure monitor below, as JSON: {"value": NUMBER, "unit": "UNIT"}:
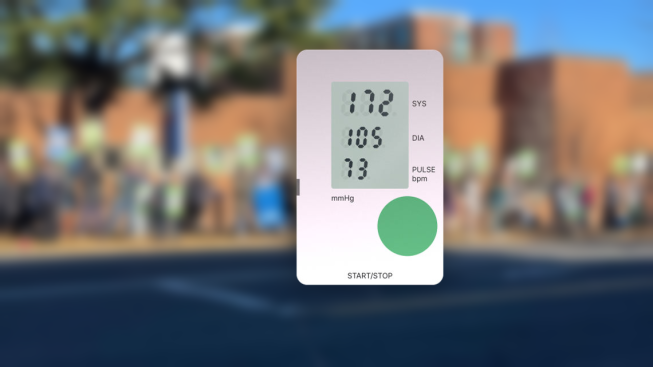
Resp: {"value": 172, "unit": "mmHg"}
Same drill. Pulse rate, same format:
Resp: {"value": 73, "unit": "bpm"}
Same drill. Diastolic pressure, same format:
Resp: {"value": 105, "unit": "mmHg"}
